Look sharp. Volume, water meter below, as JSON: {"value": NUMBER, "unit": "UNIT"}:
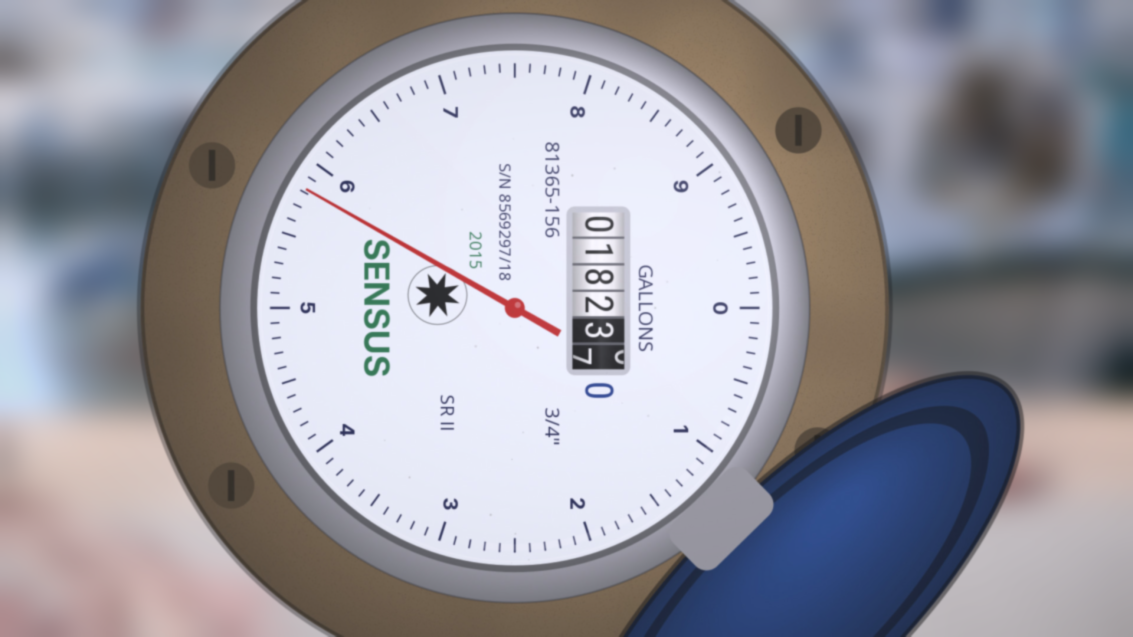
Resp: {"value": 182365.8, "unit": "gal"}
